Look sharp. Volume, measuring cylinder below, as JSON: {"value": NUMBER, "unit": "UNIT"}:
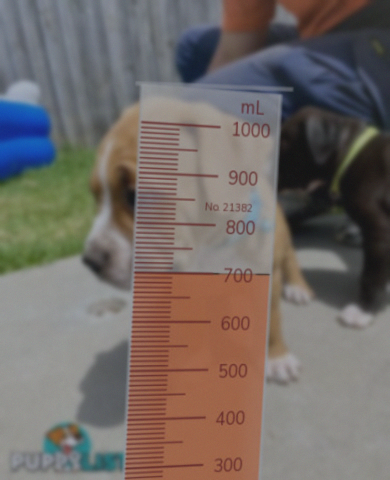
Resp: {"value": 700, "unit": "mL"}
